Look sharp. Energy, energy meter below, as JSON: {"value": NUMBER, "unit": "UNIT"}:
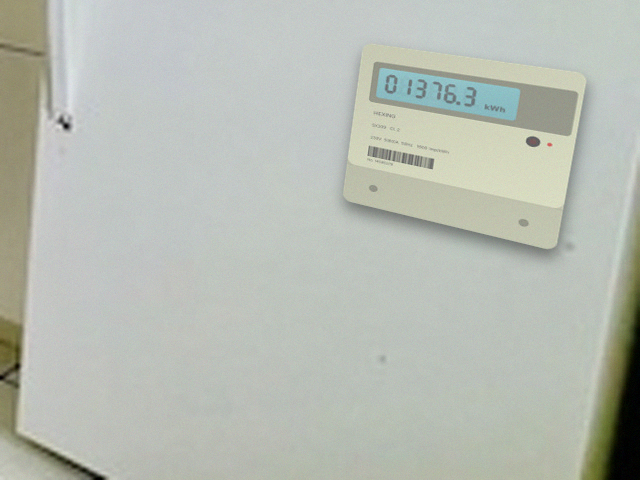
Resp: {"value": 1376.3, "unit": "kWh"}
